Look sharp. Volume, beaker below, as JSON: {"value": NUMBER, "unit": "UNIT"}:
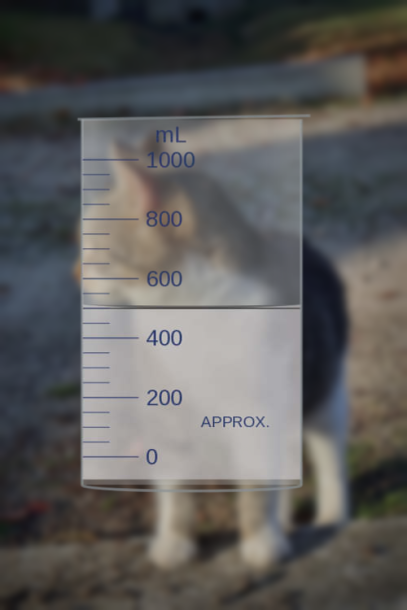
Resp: {"value": 500, "unit": "mL"}
